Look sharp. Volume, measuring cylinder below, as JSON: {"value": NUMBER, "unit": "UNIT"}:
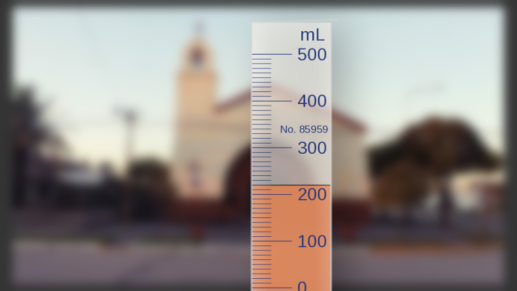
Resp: {"value": 220, "unit": "mL"}
